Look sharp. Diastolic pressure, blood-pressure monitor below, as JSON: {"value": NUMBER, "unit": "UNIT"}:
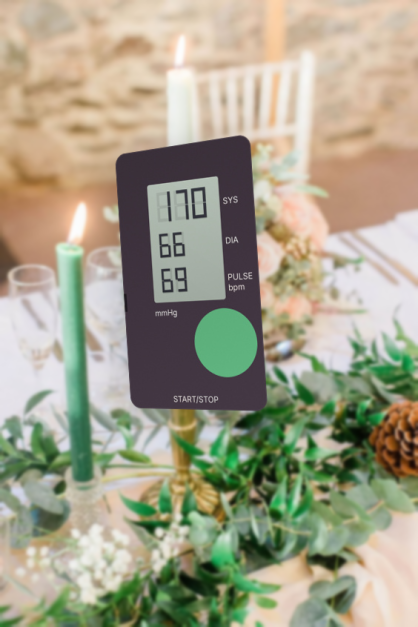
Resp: {"value": 66, "unit": "mmHg"}
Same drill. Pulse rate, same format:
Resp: {"value": 69, "unit": "bpm"}
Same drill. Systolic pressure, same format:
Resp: {"value": 170, "unit": "mmHg"}
